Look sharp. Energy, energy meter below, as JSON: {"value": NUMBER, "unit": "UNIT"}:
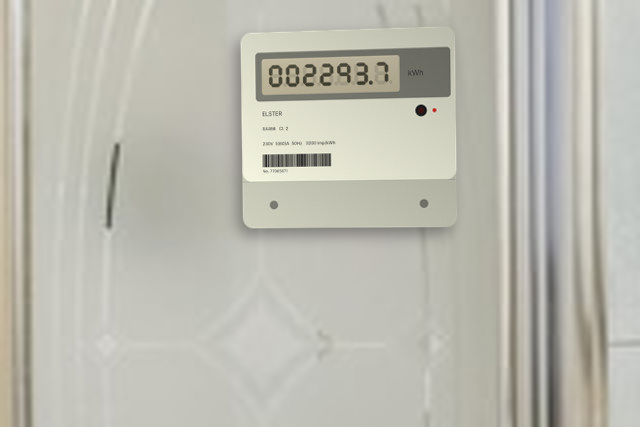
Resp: {"value": 2293.7, "unit": "kWh"}
